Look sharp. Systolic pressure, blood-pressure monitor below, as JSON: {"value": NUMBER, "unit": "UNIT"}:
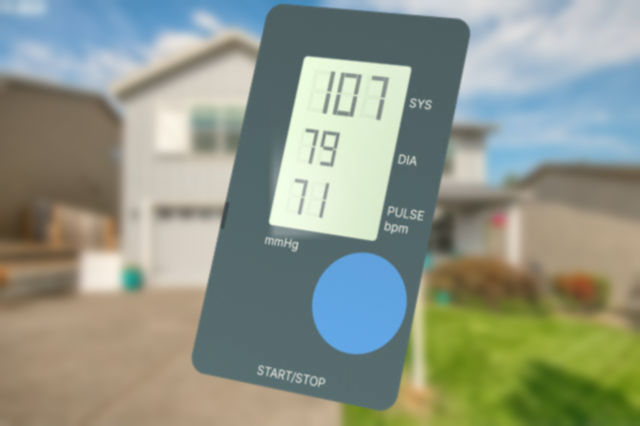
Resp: {"value": 107, "unit": "mmHg"}
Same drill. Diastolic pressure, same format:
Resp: {"value": 79, "unit": "mmHg"}
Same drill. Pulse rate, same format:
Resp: {"value": 71, "unit": "bpm"}
